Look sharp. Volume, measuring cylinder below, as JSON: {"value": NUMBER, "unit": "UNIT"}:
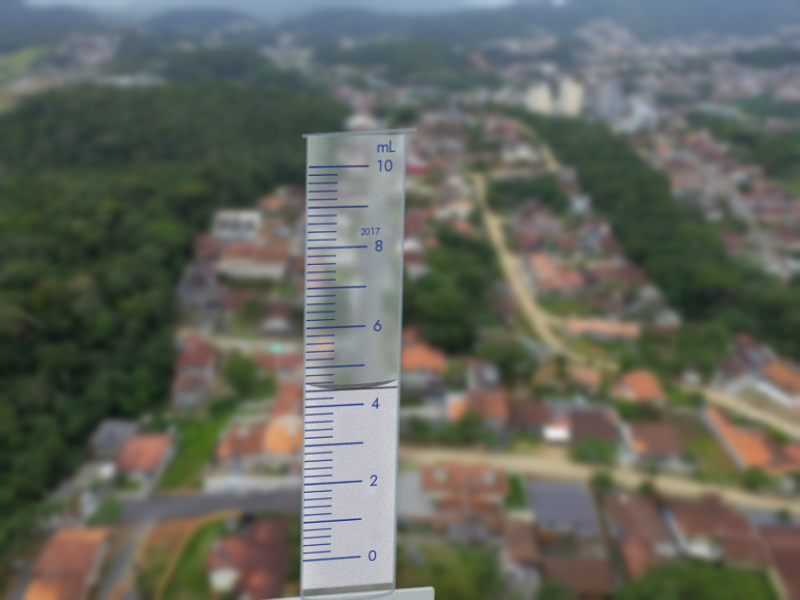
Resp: {"value": 4.4, "unit": "mL"}
